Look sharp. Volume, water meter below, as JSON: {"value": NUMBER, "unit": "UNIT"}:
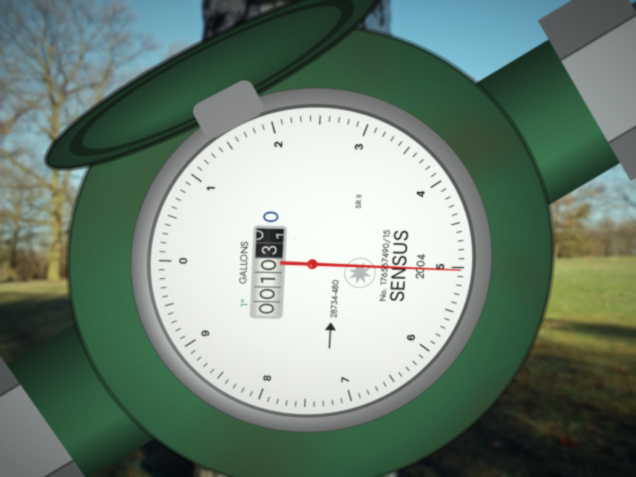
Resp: {"value": 10305.0, "unit": "gal"}
